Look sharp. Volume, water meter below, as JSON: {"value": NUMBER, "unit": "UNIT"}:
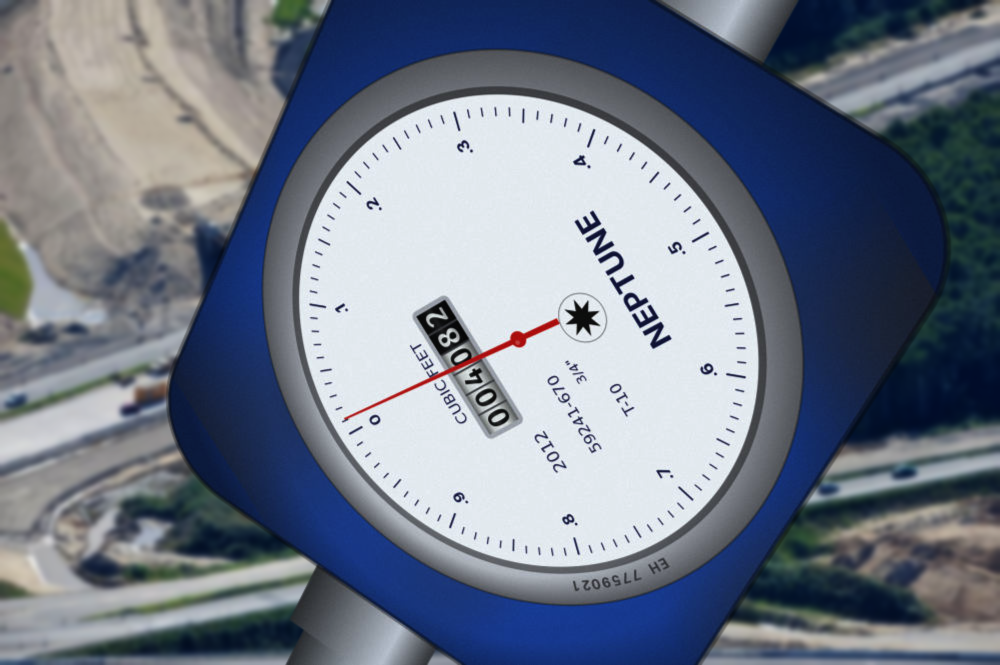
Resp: {"value": 4082.01, "unit": "ft³"}
